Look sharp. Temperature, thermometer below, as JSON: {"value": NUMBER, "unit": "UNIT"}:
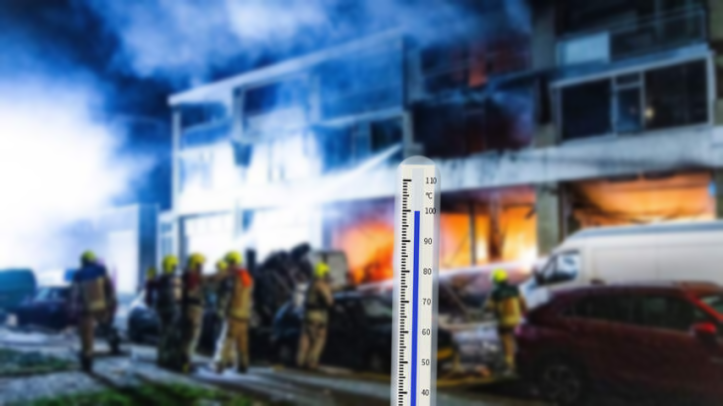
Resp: {"value": 100, "unit": "°C"}
